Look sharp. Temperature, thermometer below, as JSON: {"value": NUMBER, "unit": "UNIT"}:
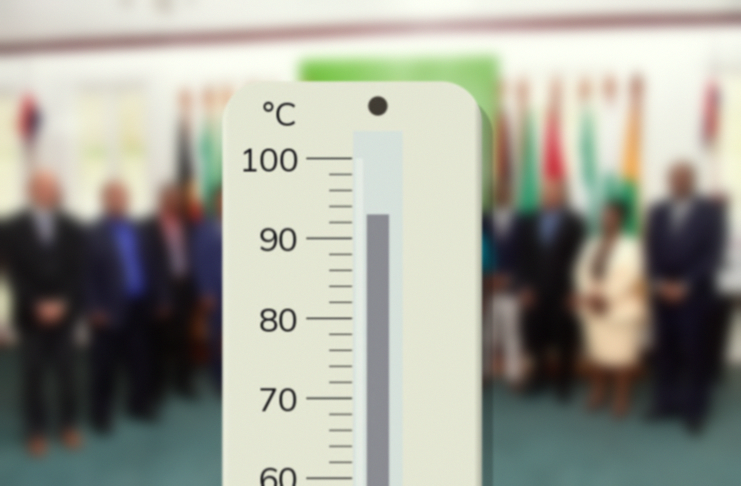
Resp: {"value": 93, "unit": "°C"}
